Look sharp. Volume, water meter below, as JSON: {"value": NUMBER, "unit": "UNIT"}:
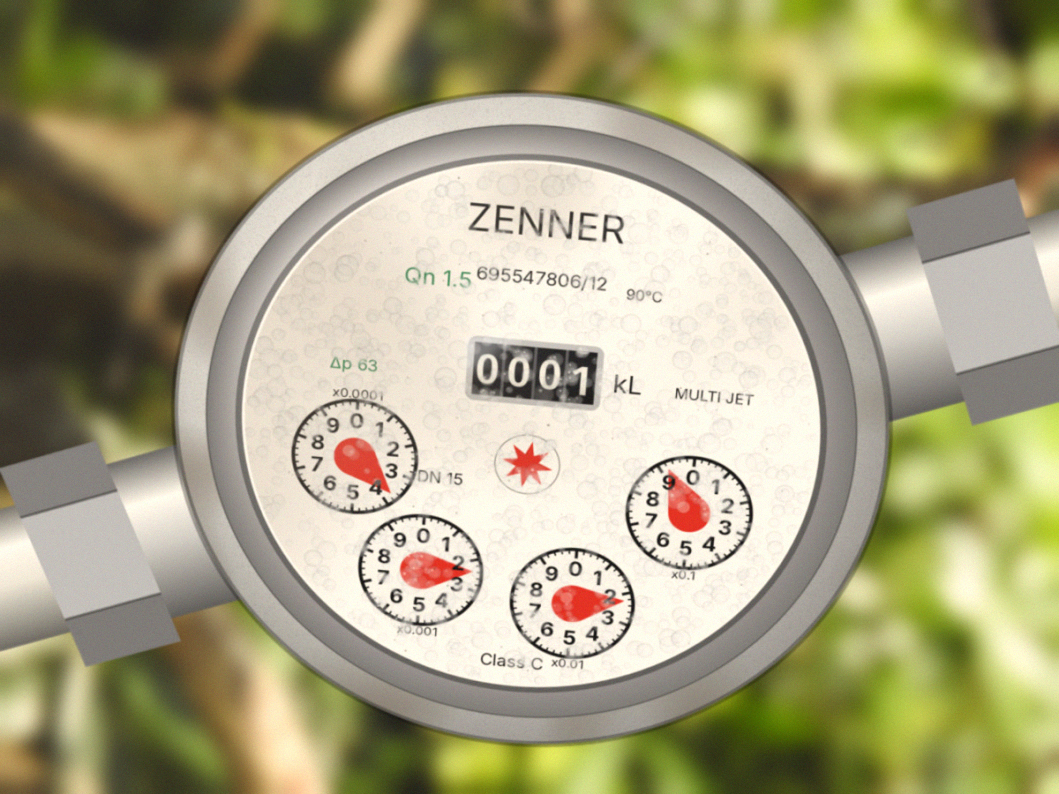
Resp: {"value": 0.9223, "unit": "kL"}
